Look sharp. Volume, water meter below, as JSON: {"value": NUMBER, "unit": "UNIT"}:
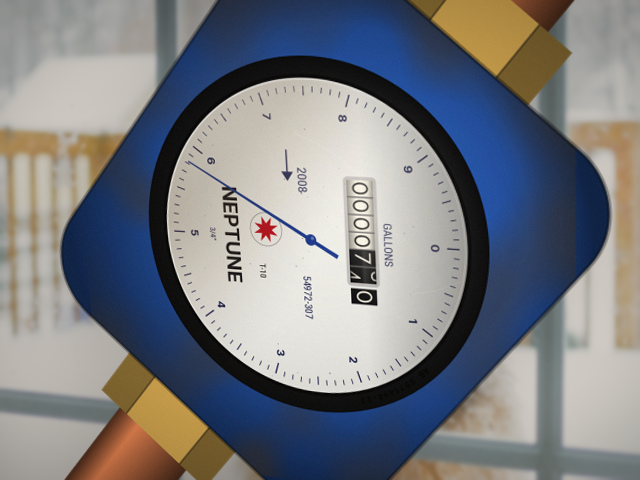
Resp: {"value": 735.8, "unit": "gal"}
